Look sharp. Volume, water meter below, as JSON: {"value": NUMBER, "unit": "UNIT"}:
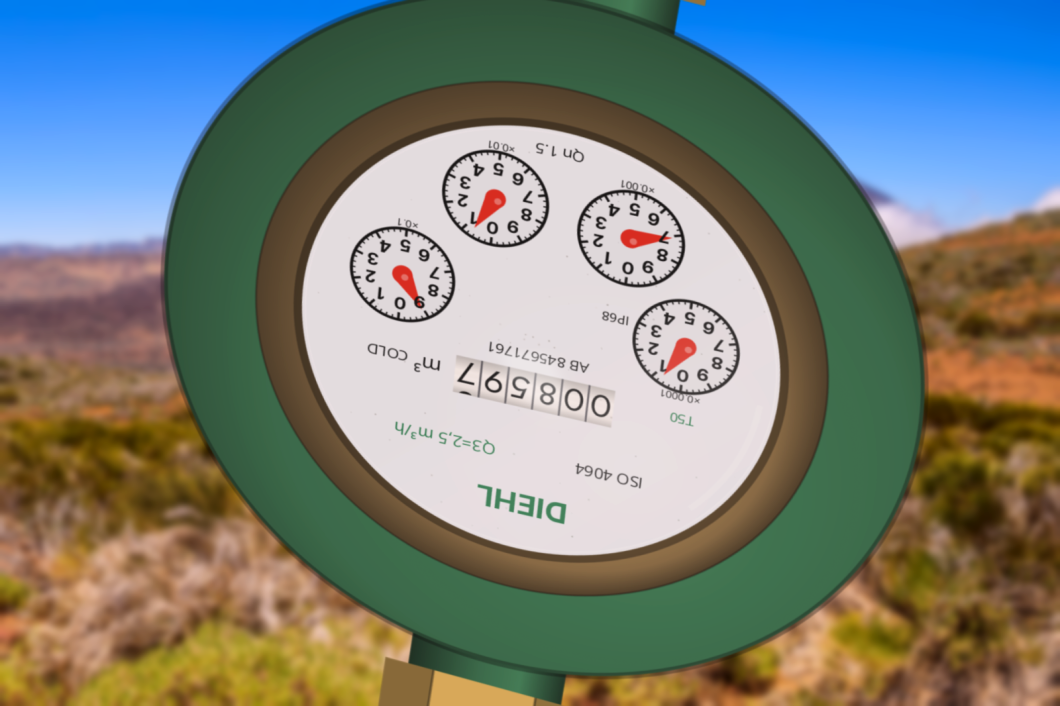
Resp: {"value": 8596.9070, "unit": "m³"}
